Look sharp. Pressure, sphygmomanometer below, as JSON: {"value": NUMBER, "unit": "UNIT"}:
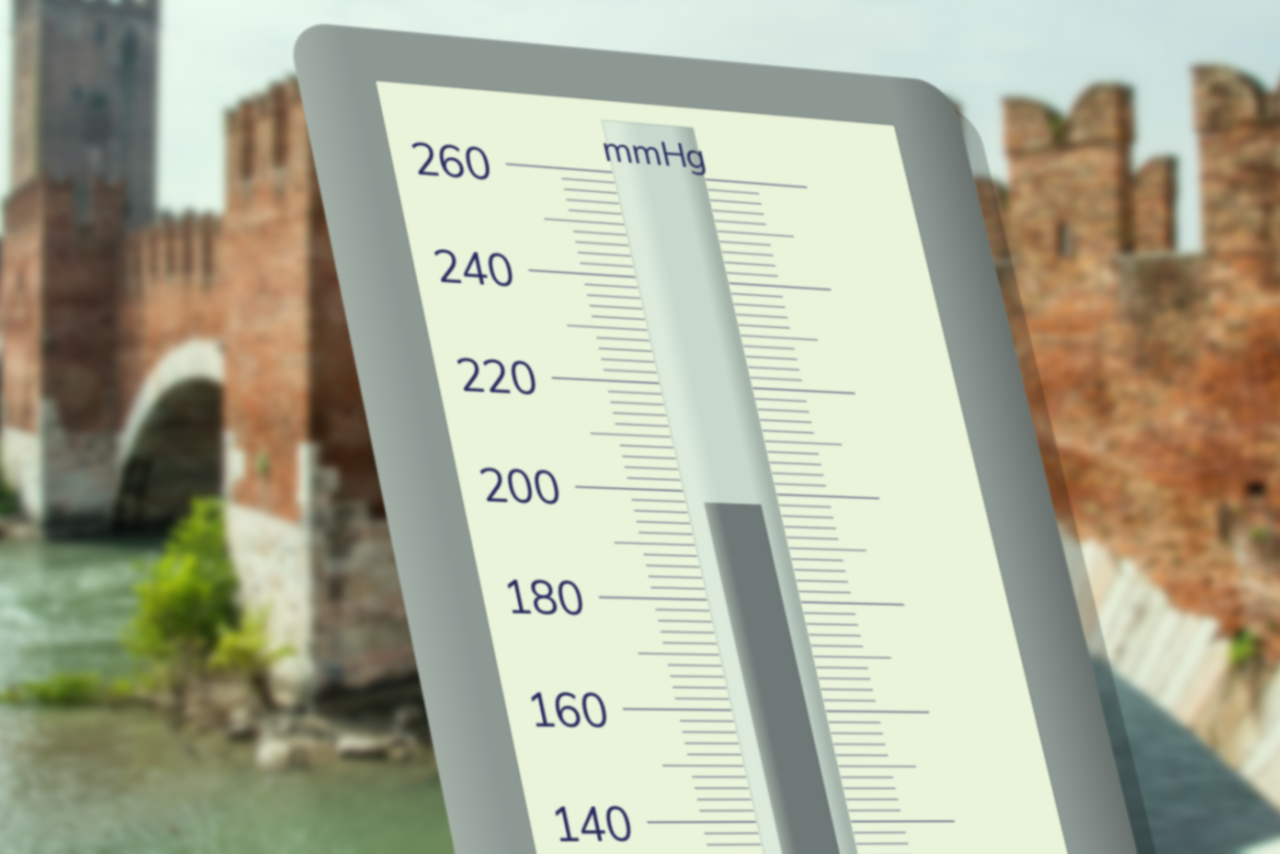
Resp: {"value": 198, "unit": "mmHg"}
